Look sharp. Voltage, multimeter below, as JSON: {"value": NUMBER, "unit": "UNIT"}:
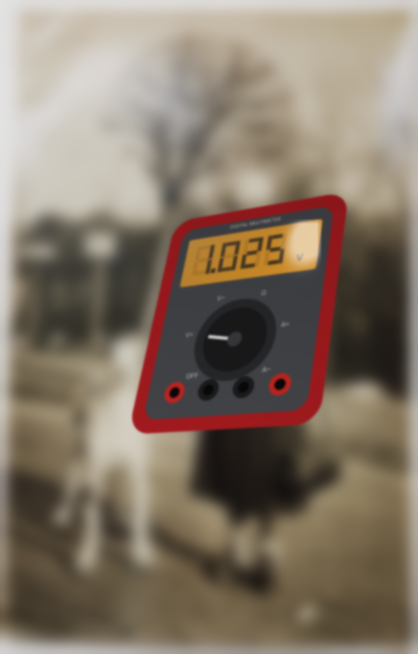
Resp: {"value": 1.025, "unit": "V"}
